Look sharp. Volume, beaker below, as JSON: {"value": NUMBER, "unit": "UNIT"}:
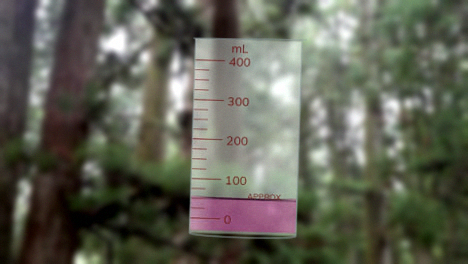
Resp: {"value": 50, "unit": "mL"}
